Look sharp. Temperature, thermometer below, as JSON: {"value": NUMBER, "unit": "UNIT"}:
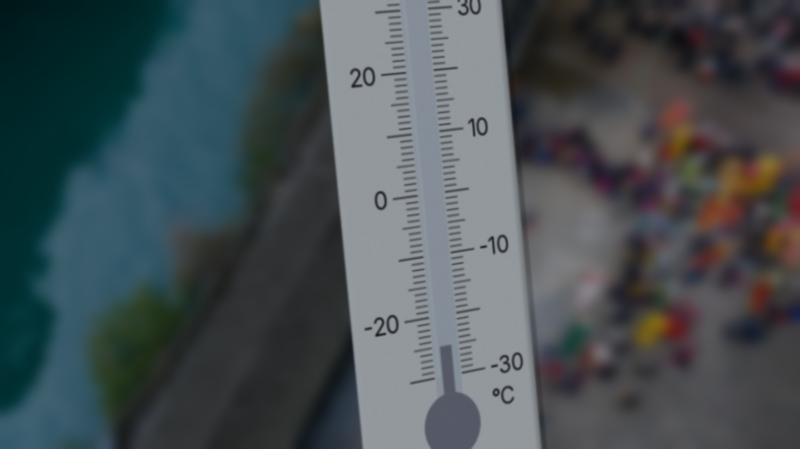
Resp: {"value": -25, "unit": "°C"}
